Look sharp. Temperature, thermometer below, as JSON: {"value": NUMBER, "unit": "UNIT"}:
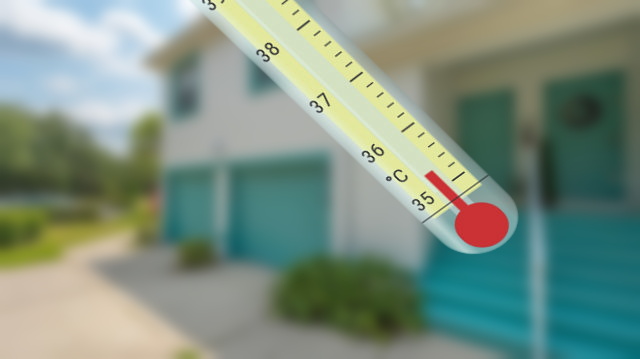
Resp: {"value": 35.3, "unit": "°C"}
